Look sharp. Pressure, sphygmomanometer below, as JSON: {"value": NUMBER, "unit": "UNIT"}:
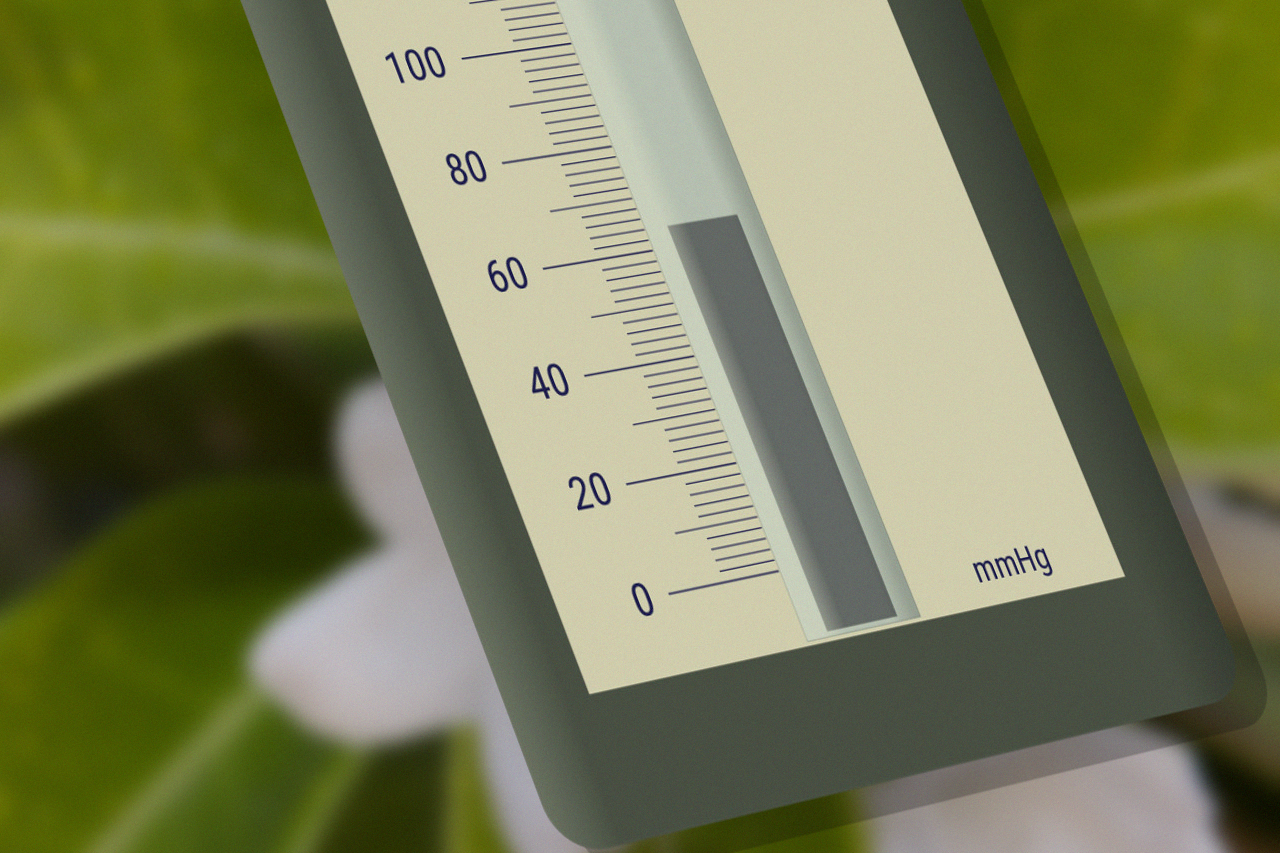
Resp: {"value": 64, "unit": "mmHg"}
